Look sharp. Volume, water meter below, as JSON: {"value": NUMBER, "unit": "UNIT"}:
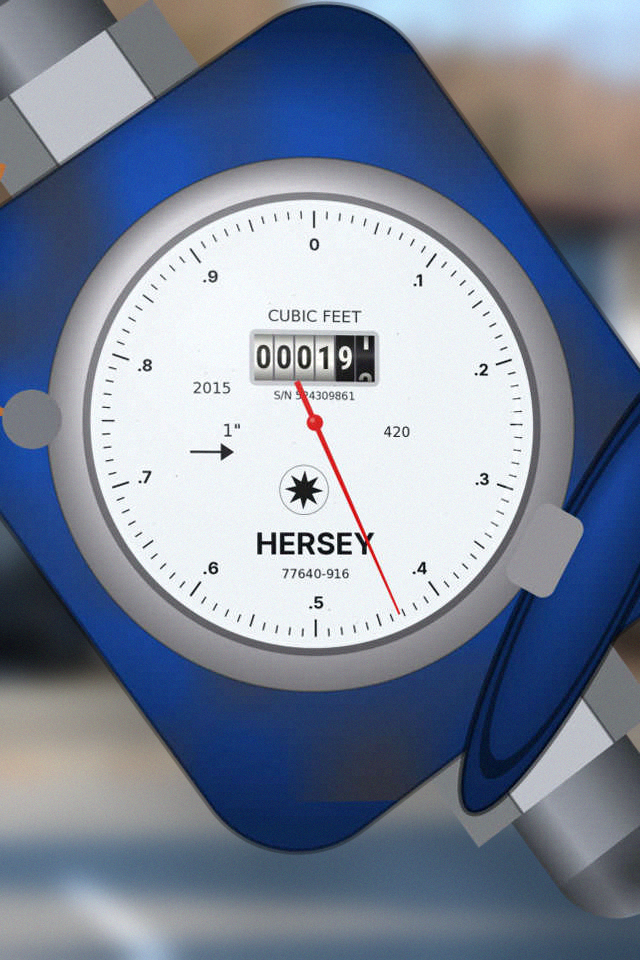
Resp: {"value": 191.43, "unit": "ft³"}
